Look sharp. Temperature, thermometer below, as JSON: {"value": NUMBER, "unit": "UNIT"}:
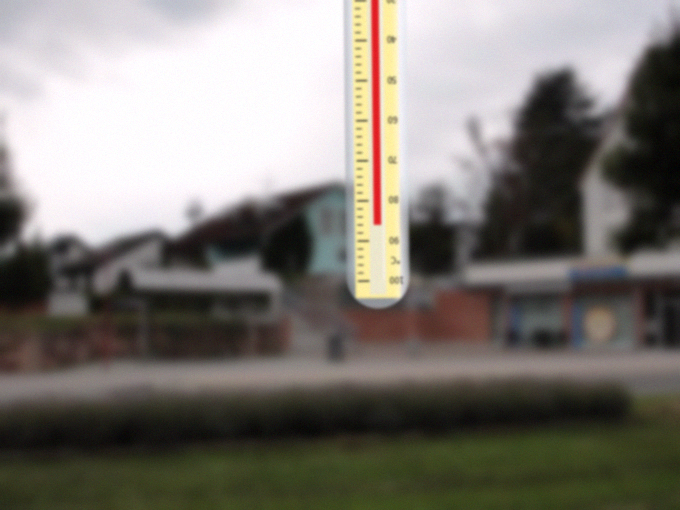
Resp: {"value": 86, "unit": "°C"}
